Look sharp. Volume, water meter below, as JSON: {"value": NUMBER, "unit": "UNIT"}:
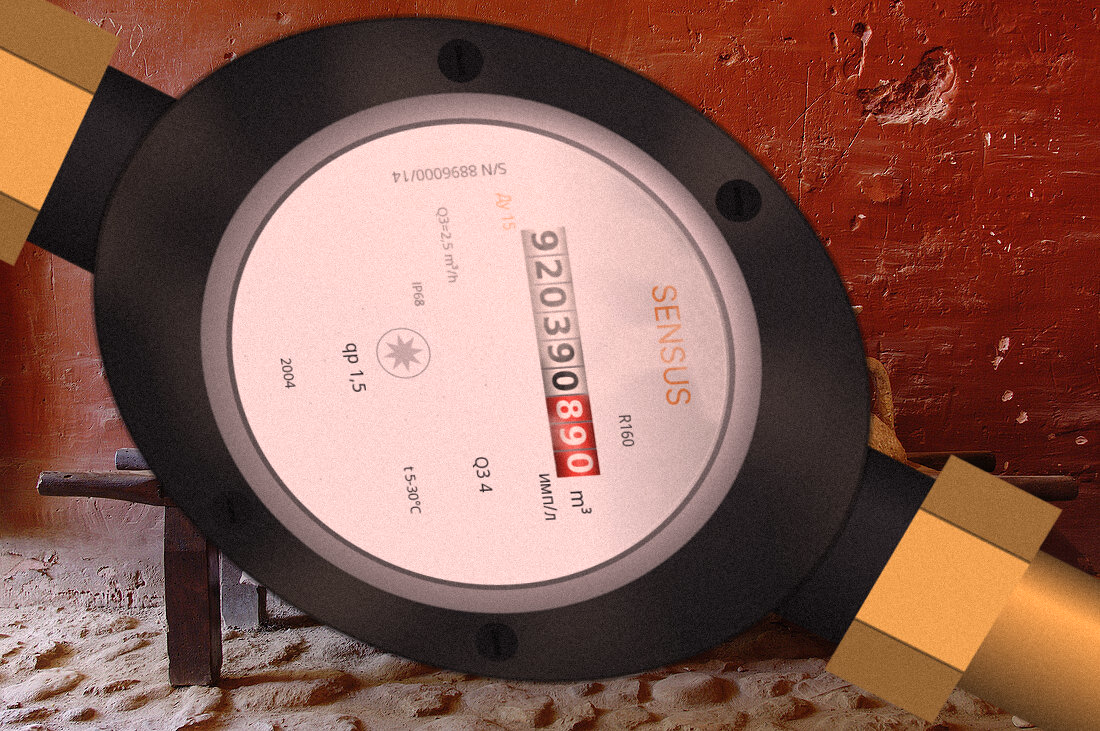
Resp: {"value": 920390.890, "unit": "m³"}
